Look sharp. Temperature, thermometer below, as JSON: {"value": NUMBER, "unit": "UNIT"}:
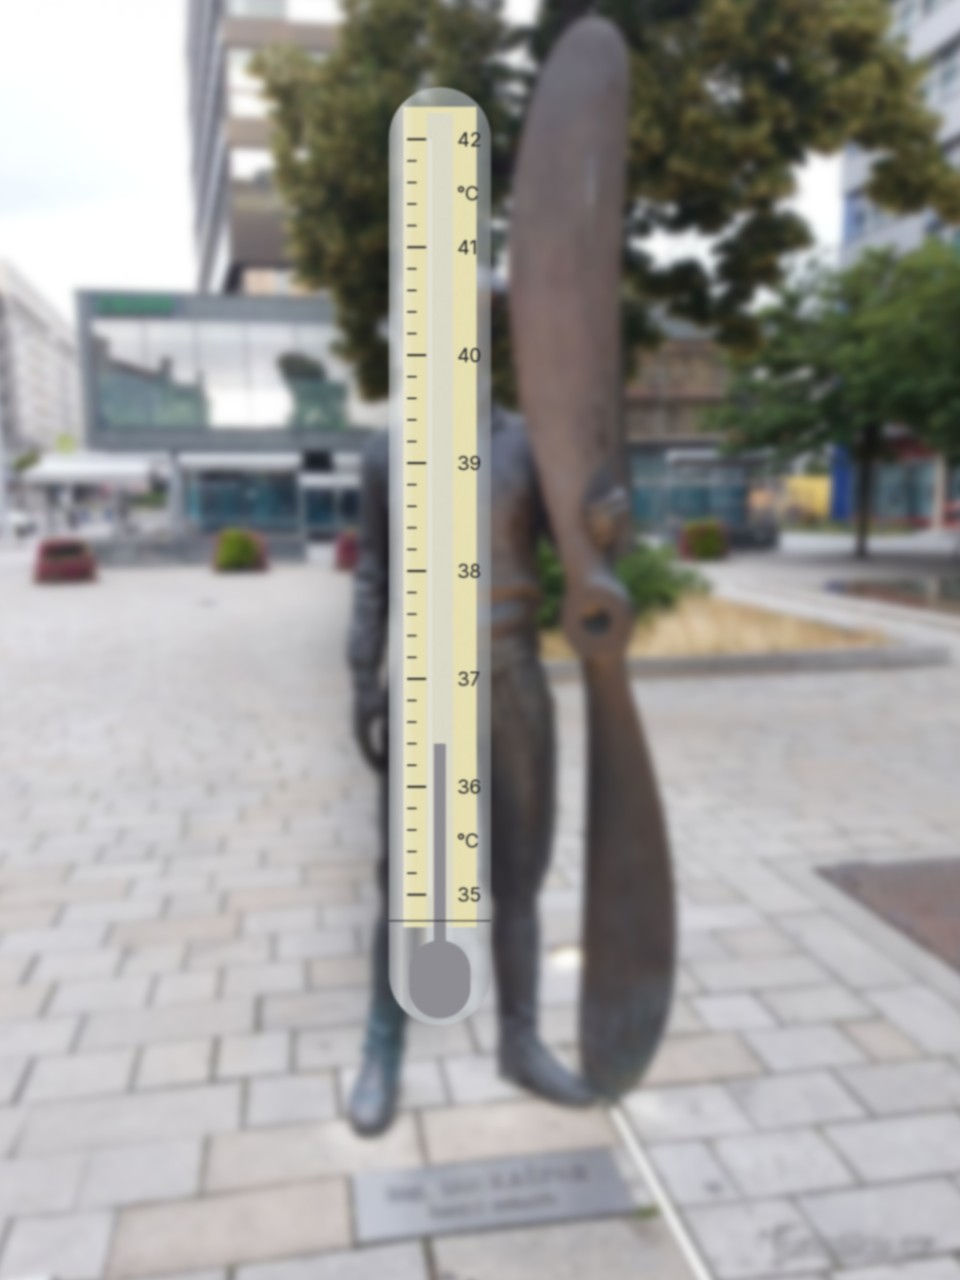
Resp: {"value": 36.4, "unit": "°C"}
